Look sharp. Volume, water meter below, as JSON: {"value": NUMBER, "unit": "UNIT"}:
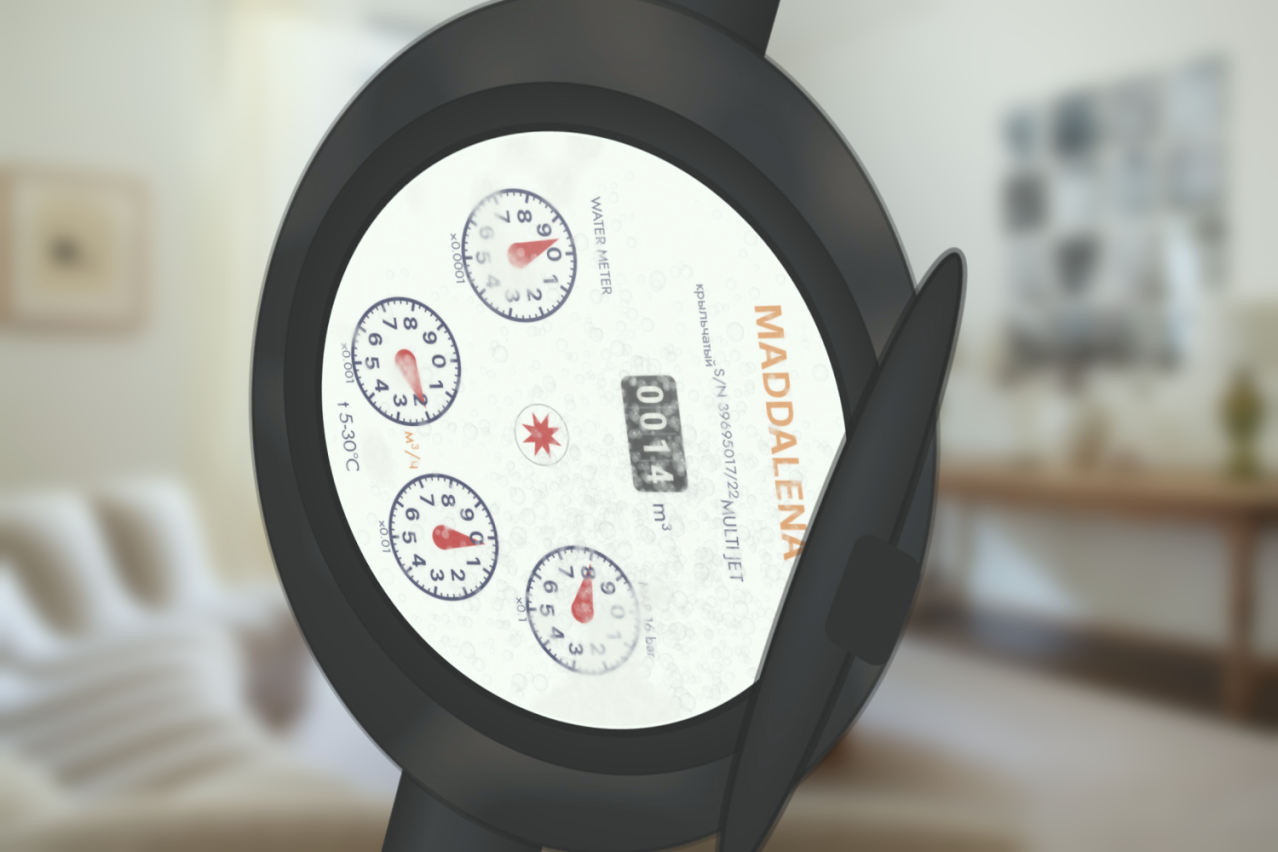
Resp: {"value": 14.8019, "unit": "m³"}
